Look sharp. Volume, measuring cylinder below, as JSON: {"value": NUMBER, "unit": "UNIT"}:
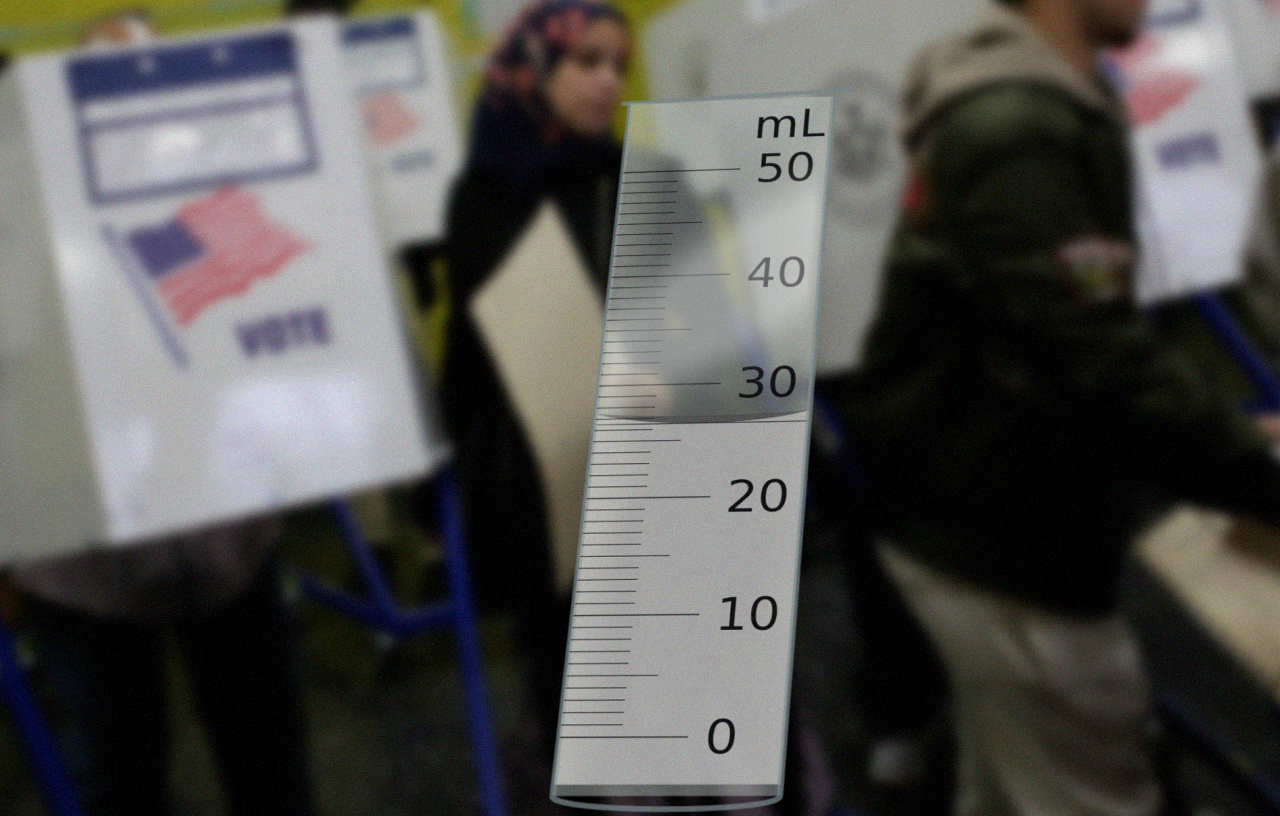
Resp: {"value": 26.5, "unit": "mL"}
